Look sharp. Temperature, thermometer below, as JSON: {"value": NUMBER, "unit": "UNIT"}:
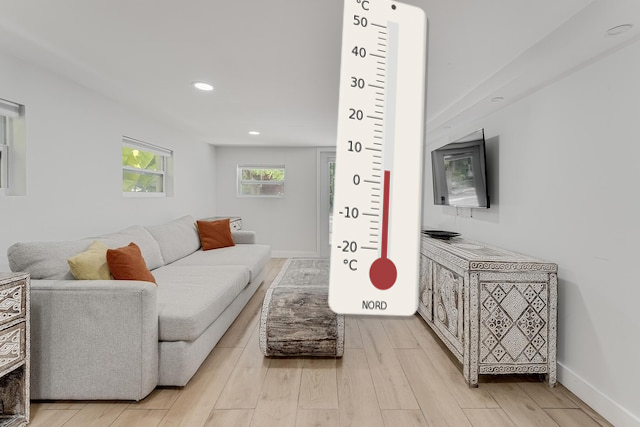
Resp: {"value": 4, "unit": "°C"}
